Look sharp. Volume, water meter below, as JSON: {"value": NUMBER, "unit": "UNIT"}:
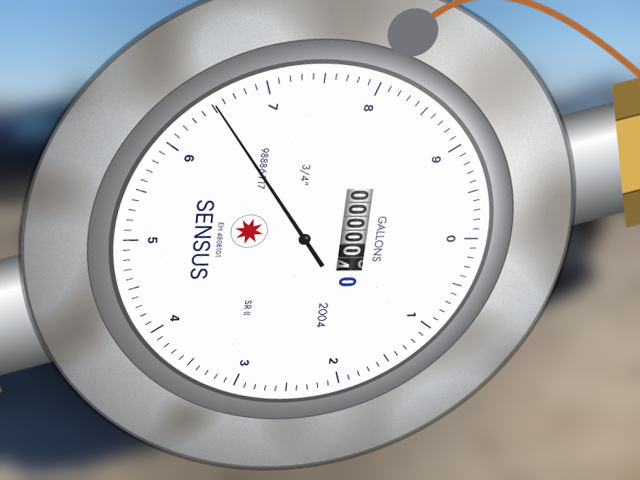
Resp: {"value": 36.5, "unit": "gal"}
